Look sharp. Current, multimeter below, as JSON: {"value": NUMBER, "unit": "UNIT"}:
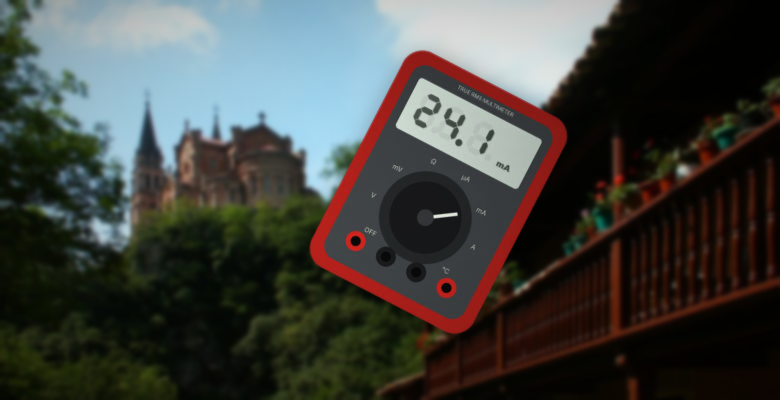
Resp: {"value": 24.1, "unit": "mA"}
